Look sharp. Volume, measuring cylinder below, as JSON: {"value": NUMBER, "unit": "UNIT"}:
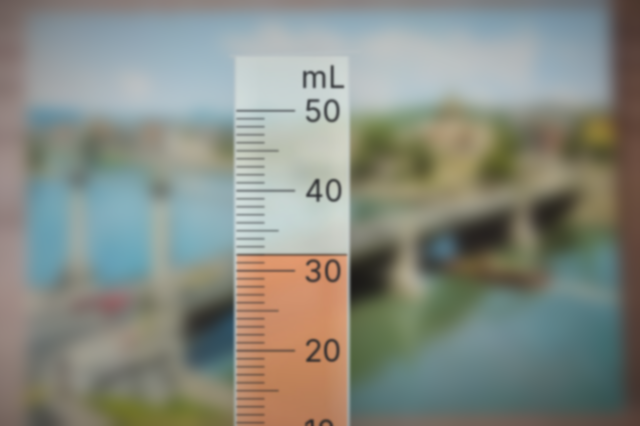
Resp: {"value": 32, "unit": "mL"}
